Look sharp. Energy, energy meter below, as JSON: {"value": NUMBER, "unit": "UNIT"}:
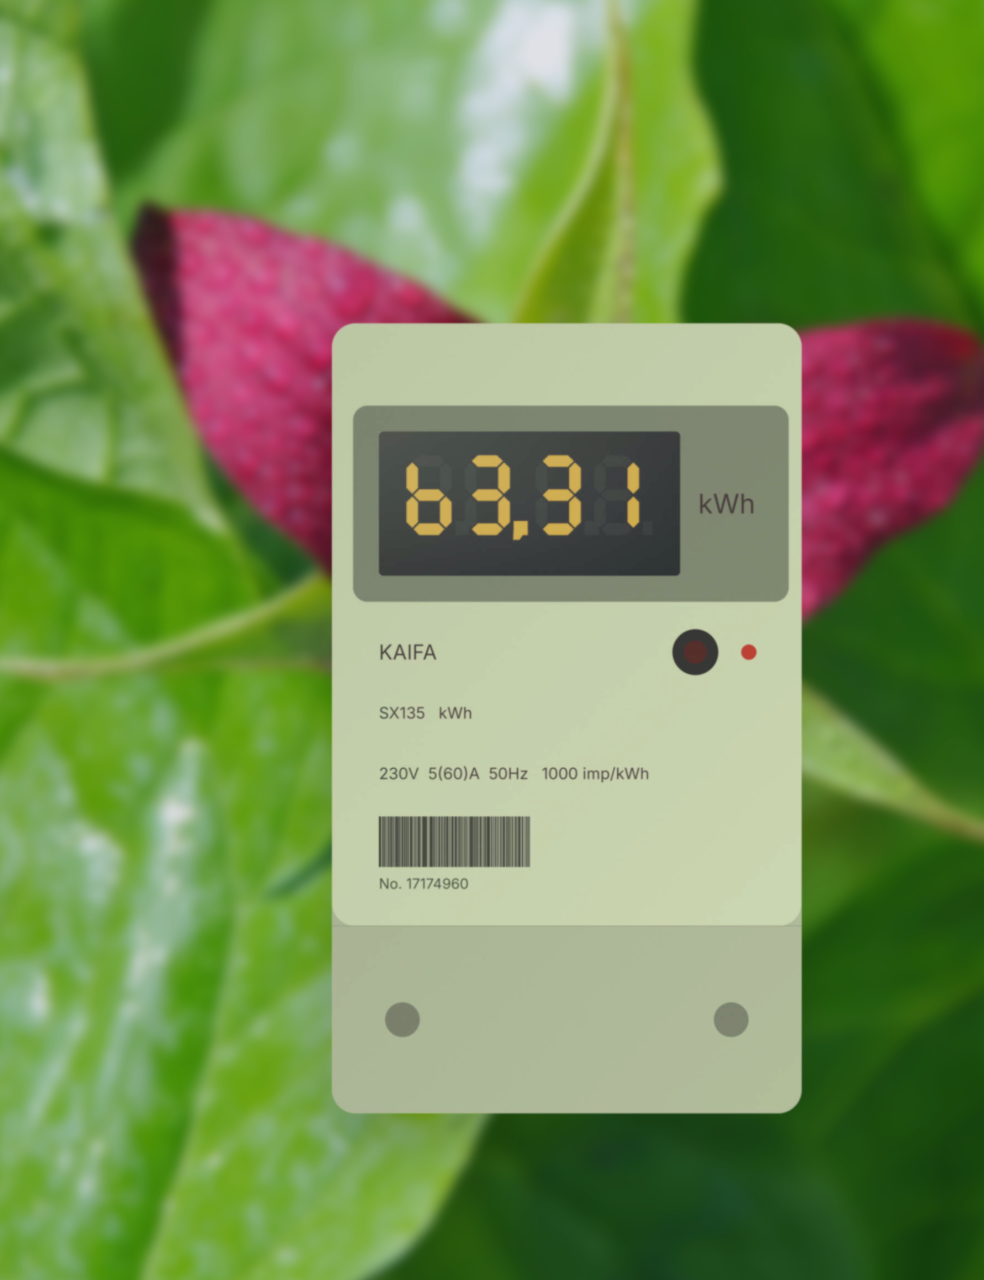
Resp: {"value": 63.31, "unit": "kWh"}
